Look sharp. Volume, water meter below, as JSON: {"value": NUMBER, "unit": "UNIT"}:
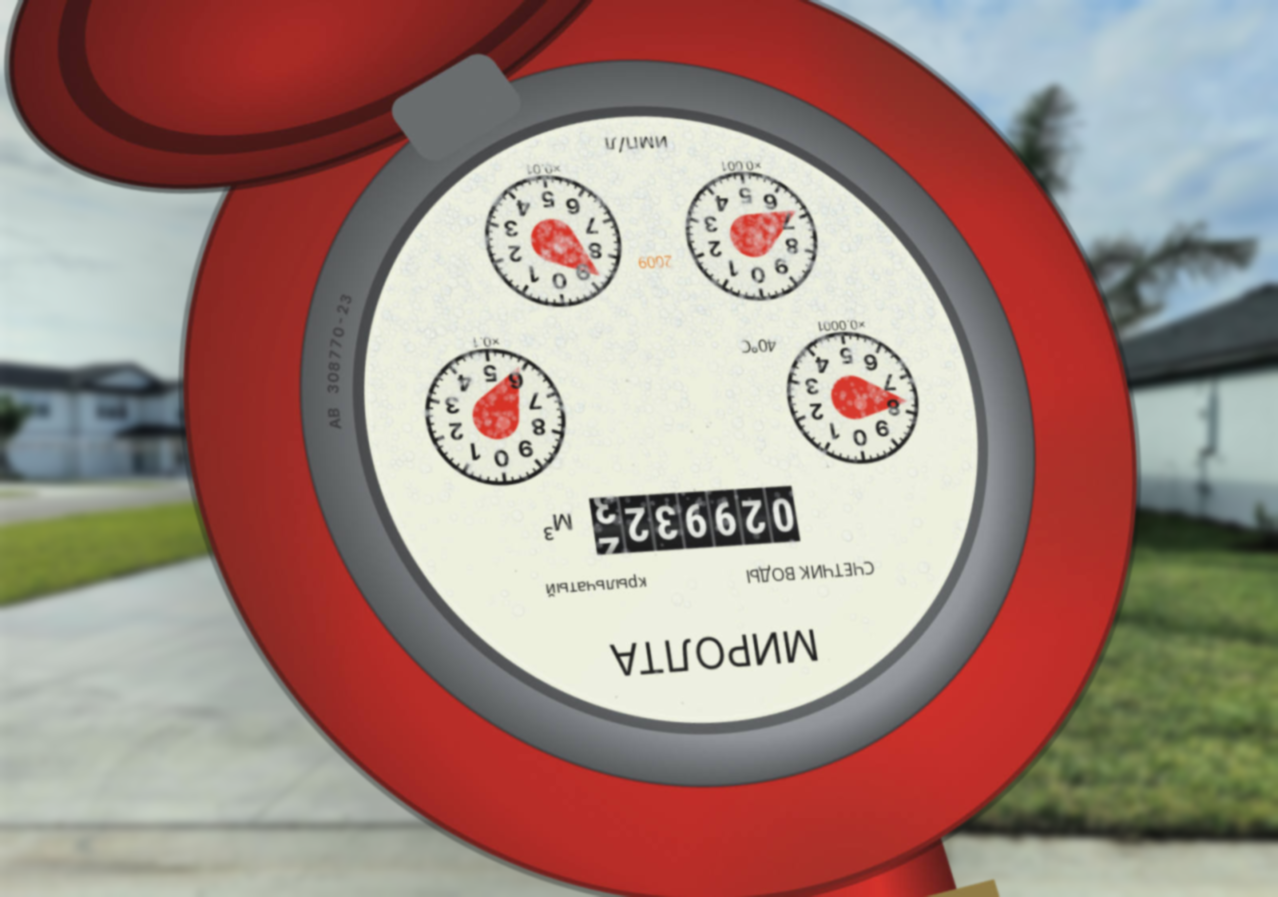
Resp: {"value": 299322.5867, "unit": "m³"}
